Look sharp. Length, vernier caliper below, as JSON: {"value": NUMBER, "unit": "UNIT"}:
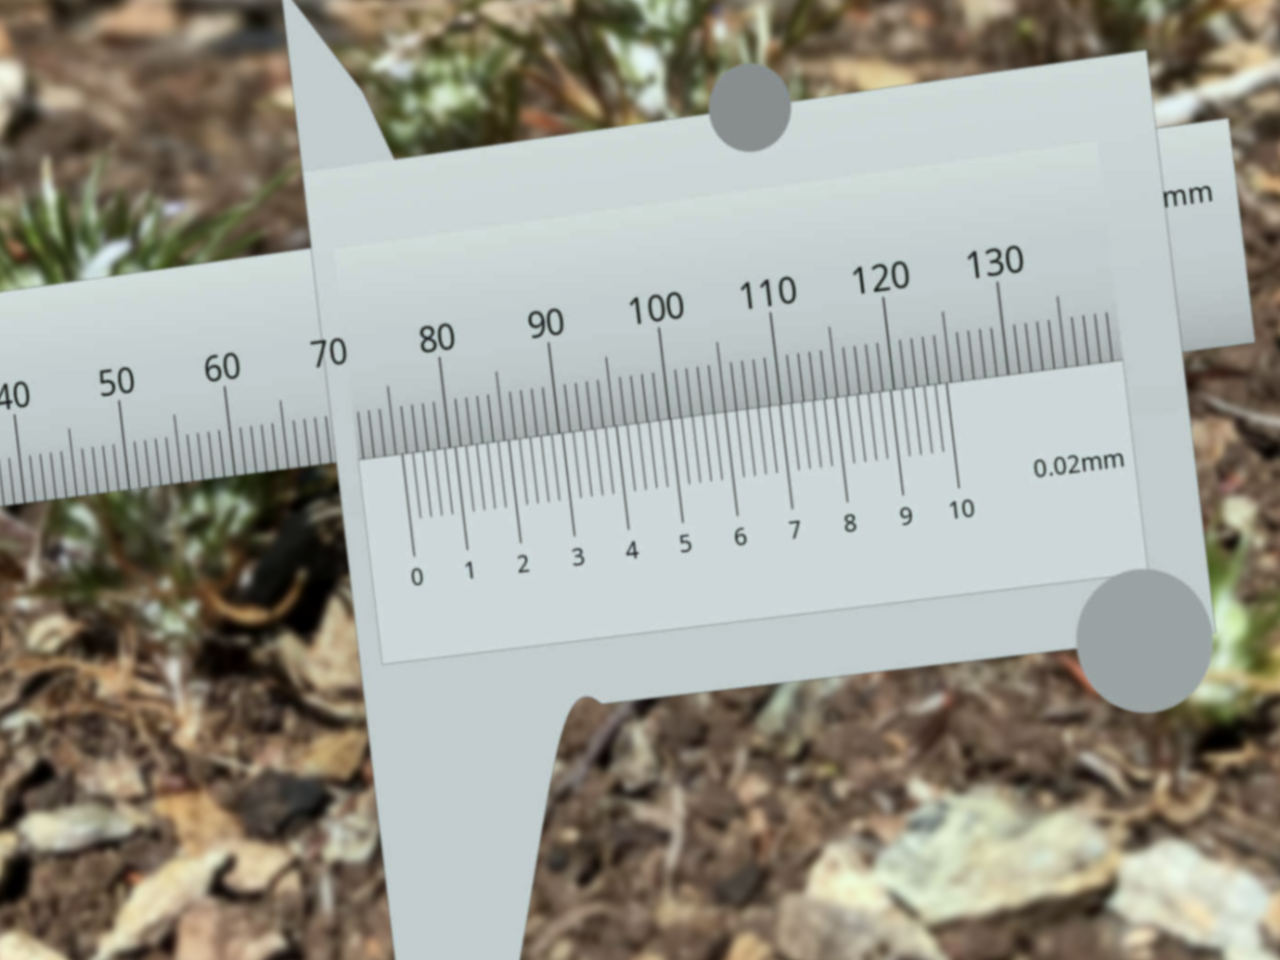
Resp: {"value": 75.6, "unit": "mm"}
